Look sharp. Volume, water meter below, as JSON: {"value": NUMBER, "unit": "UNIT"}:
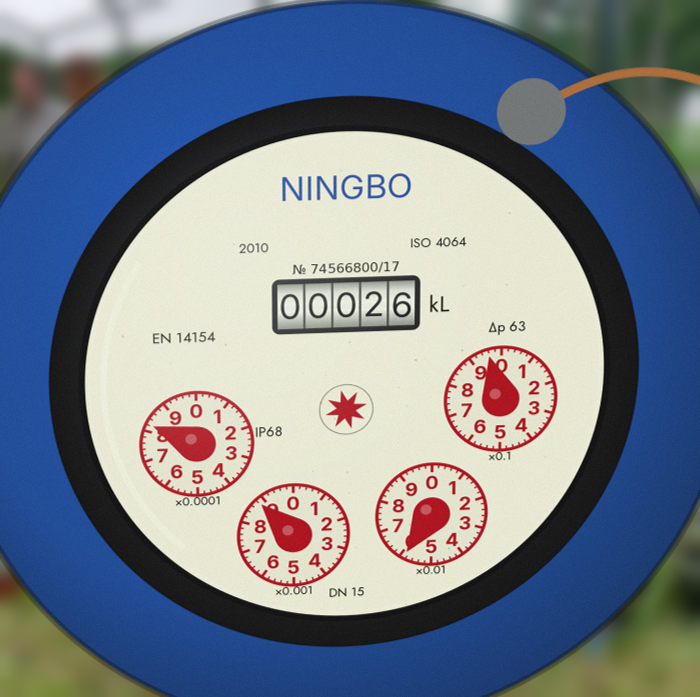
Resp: {"value": 25.9588, "unit": "kL"}
